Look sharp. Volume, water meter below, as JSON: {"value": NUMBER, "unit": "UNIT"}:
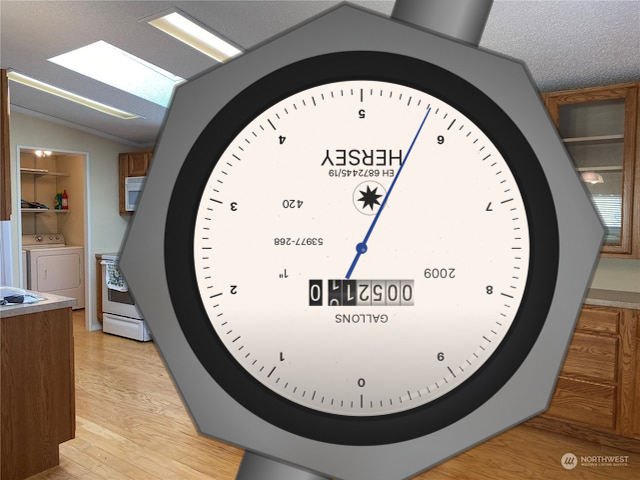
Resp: {"value": 52105.7, "unit": "gal"}
